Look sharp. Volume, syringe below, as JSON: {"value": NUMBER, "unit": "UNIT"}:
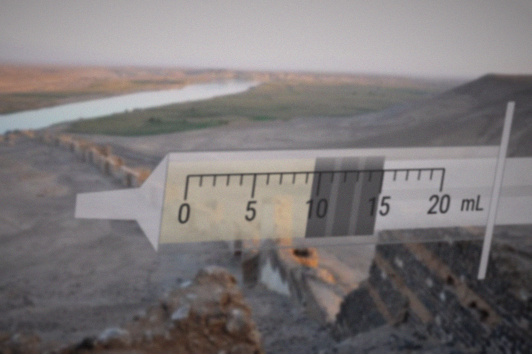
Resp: {"value": 9.5, "unit": "mL"}
